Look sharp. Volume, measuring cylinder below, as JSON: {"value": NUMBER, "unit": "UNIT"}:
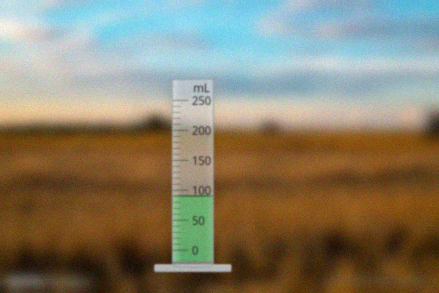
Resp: {"value": 90, "unit": "mL"}
